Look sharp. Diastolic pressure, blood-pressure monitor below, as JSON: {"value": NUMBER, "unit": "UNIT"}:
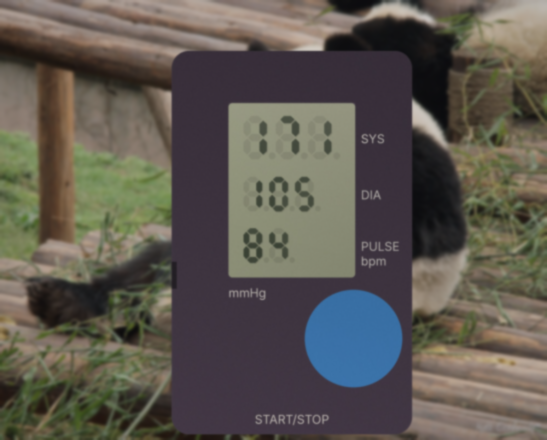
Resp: {"value": 105, "unit": "mmHg"}
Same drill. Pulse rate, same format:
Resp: {"value": 84, "unit": "bpm"}
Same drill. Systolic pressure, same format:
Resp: {"value": 171, "unit": "mmHg"}
